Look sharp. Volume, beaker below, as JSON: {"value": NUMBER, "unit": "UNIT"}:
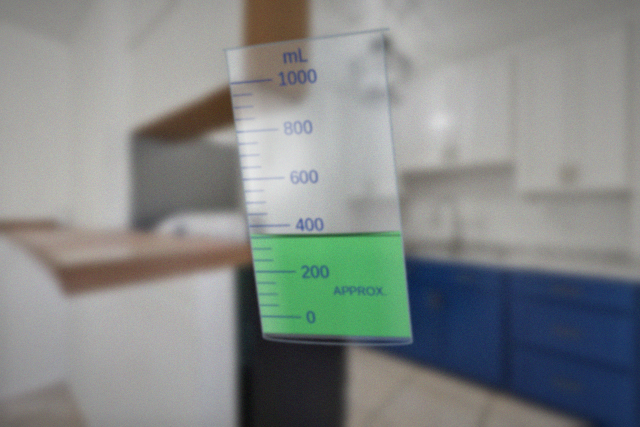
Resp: {"value": 350, "unit": "mL"}
